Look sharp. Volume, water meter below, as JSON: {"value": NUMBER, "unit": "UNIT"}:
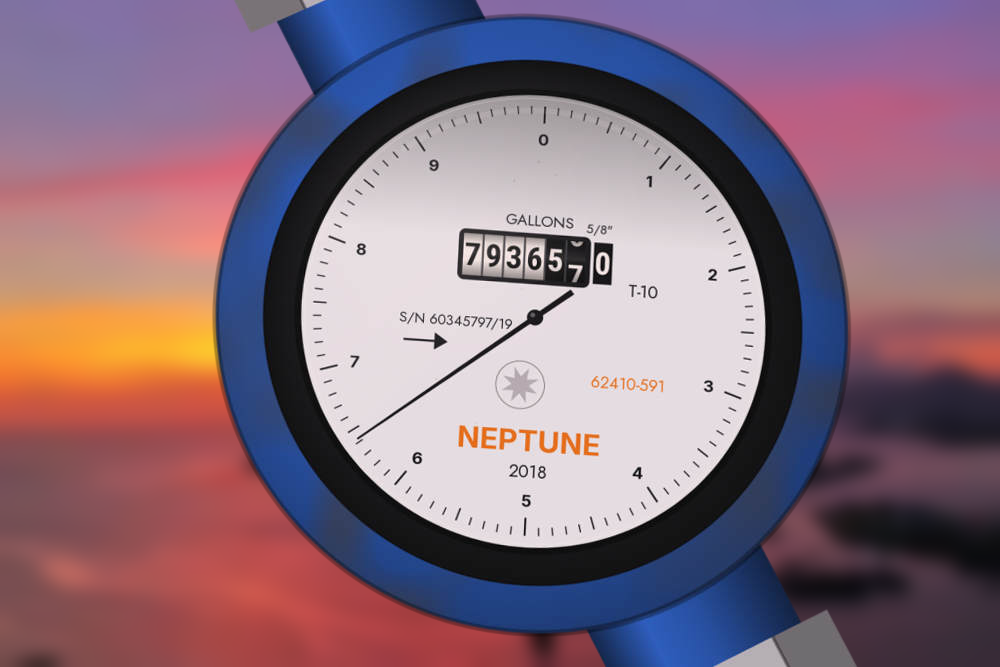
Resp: {"value": 7936566.4, "unit": "gal"}
